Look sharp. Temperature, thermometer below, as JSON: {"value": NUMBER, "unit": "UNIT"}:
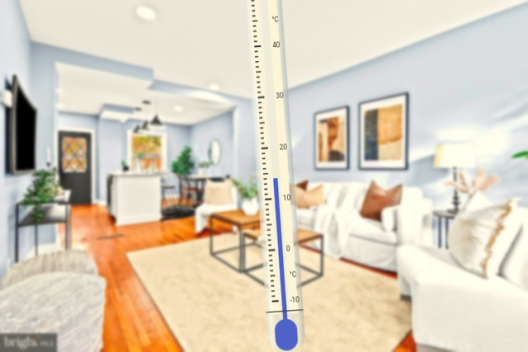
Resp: {"value": 14, "unit": "°C"}
